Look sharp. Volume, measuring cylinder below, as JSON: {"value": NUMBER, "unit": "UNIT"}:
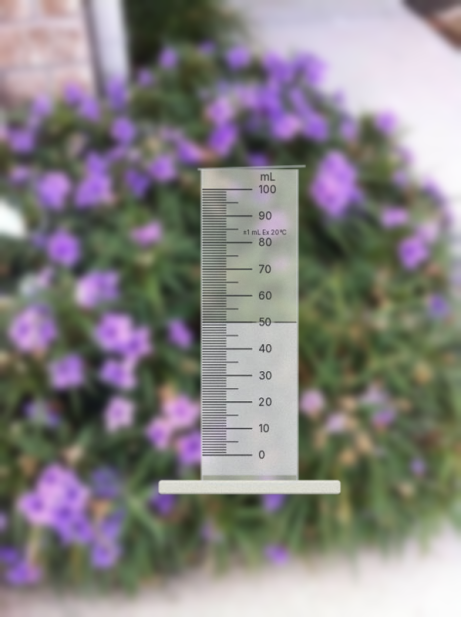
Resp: {"value": 50, "unit": "mL"}
